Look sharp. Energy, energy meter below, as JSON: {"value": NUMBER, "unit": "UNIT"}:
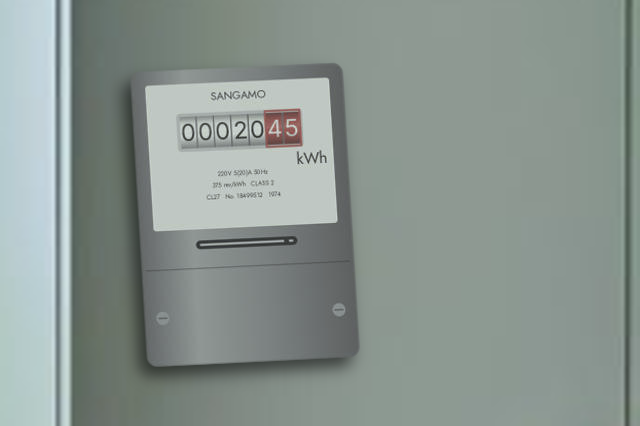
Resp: {"value": 20.45, "unit": "kWh"}
